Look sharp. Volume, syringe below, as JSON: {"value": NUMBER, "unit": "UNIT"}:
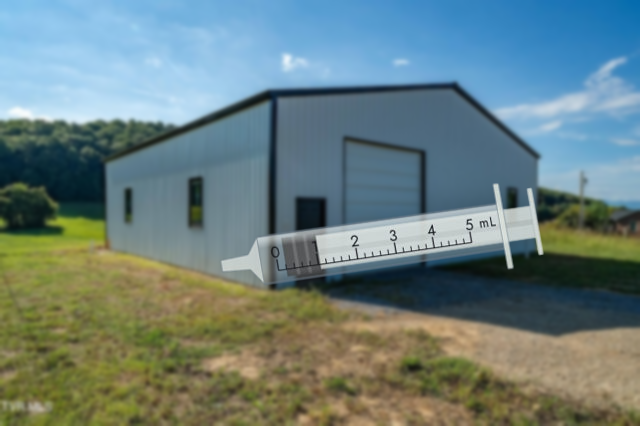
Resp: {"value": 0.2, "unit": "mL"}
